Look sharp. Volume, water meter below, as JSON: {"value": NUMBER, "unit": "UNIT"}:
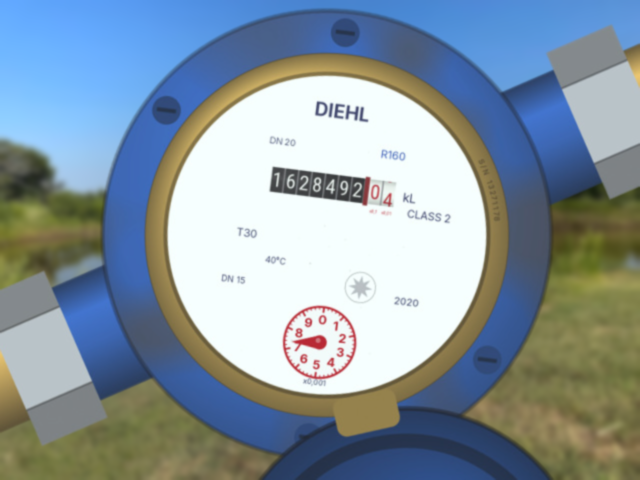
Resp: {"value": 1628492.037, "unit": "kL"}
